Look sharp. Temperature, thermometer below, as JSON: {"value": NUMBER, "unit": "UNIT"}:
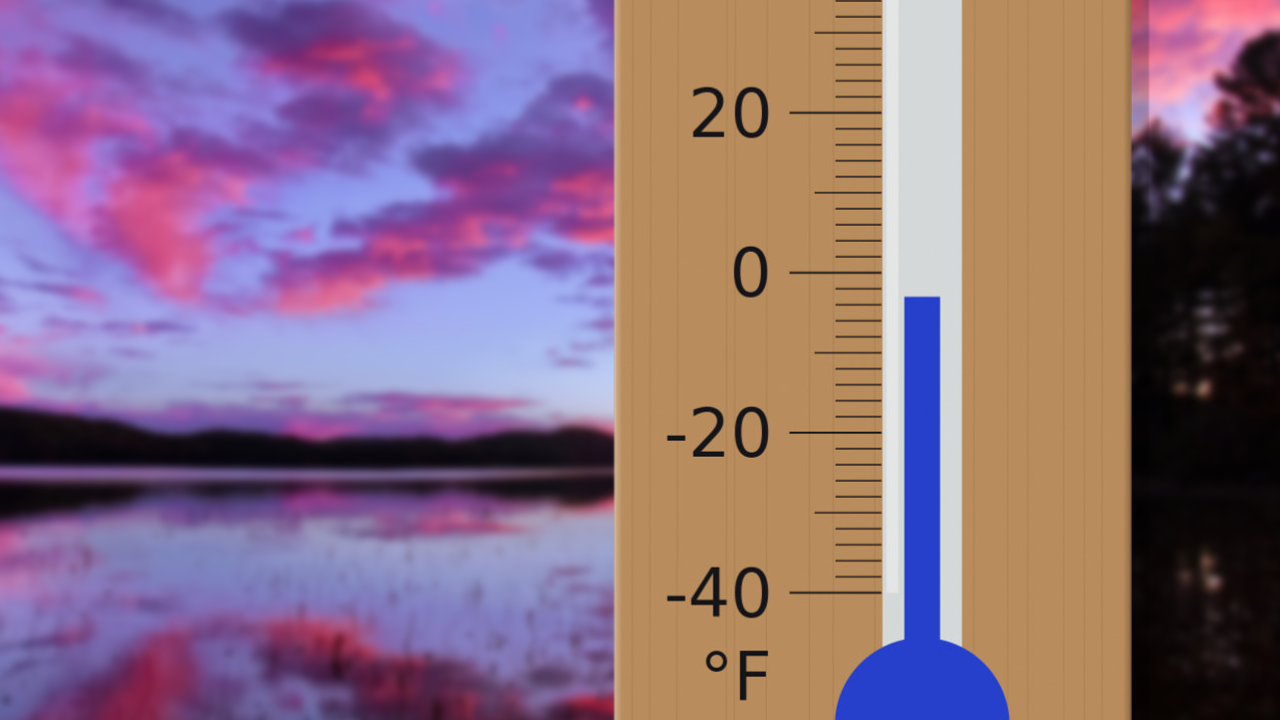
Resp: {"value": -3, "unit": "°F"}
